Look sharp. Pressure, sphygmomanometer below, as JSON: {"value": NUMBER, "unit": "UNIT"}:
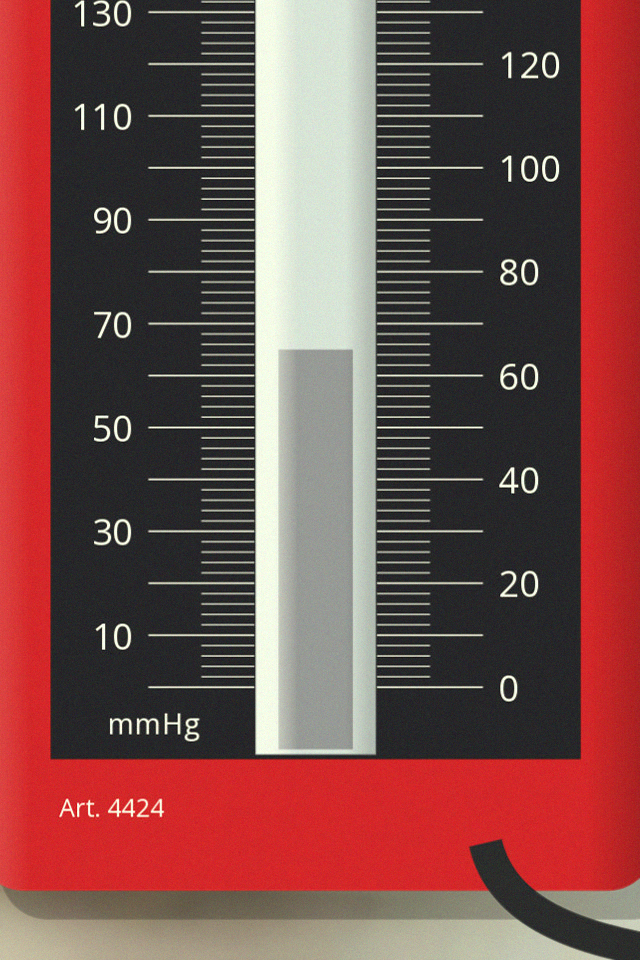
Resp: {"value": 65, "unit": "mmHg"}
